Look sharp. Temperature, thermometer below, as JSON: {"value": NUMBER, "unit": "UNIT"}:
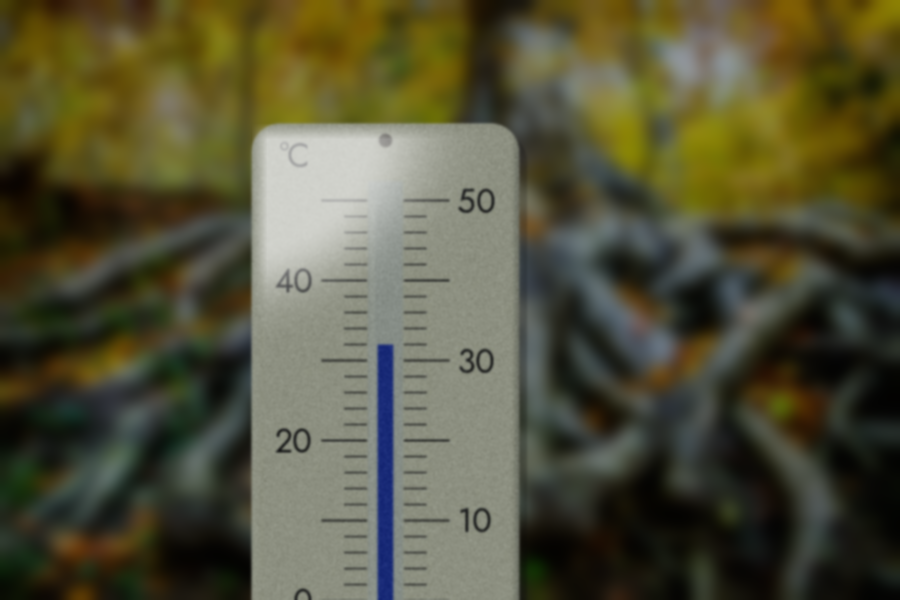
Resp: {"value": 32, "unit": "°C"}
